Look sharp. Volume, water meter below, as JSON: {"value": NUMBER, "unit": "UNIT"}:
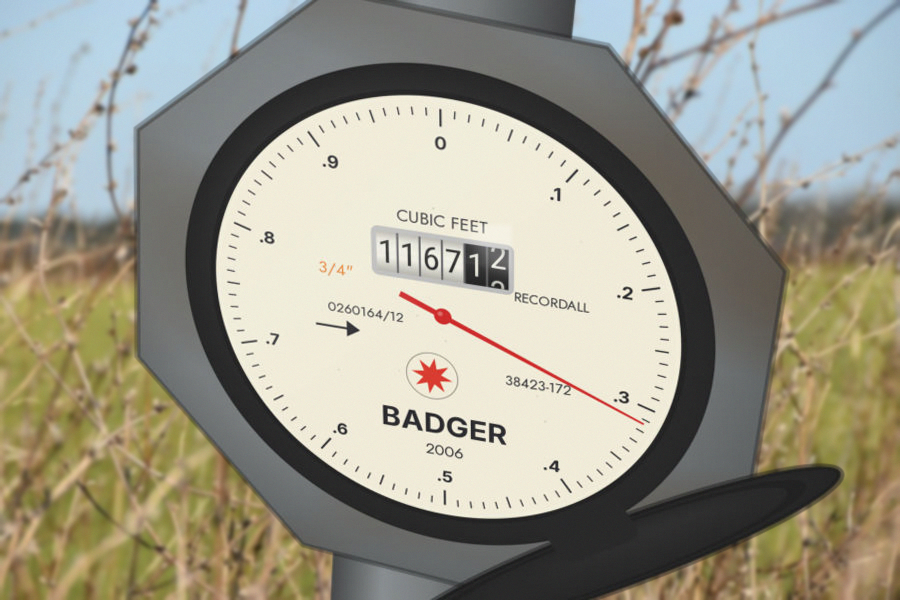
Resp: {"value": 116712.31, "unit": "ft³"}
